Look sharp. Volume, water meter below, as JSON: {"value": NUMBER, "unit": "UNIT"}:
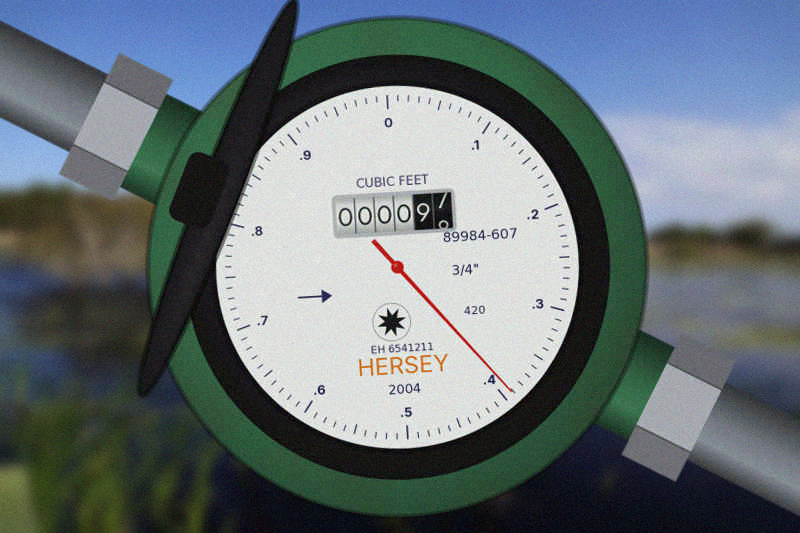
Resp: {"value": 97.39, "unit": "ft³"}
